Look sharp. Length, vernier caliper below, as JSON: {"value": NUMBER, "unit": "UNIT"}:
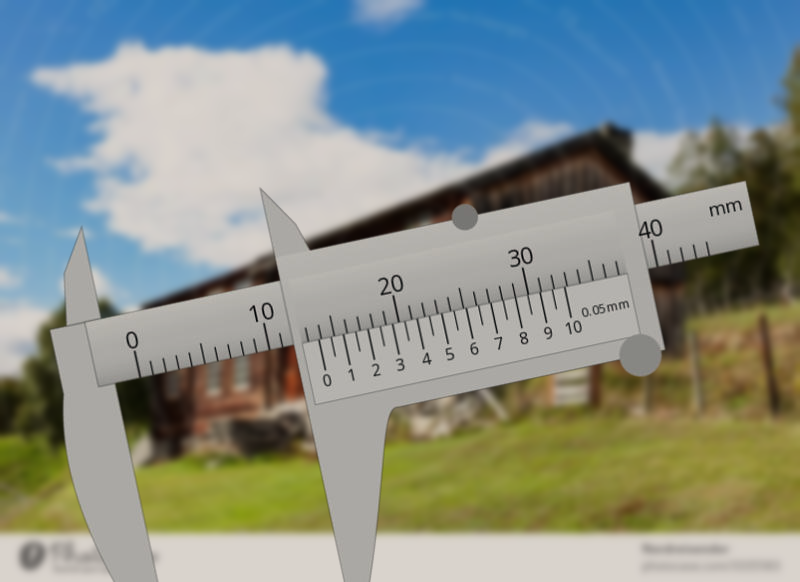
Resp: {"value": 13.8, "unit": "mm"}
